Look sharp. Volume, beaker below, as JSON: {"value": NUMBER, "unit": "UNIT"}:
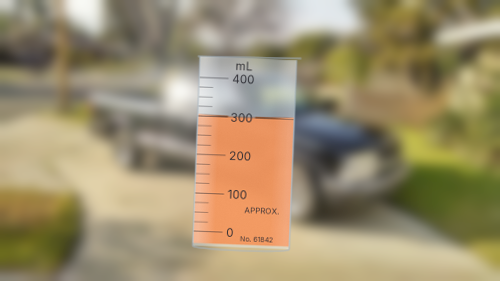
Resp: {"value": 300, "unit": "mL"}
